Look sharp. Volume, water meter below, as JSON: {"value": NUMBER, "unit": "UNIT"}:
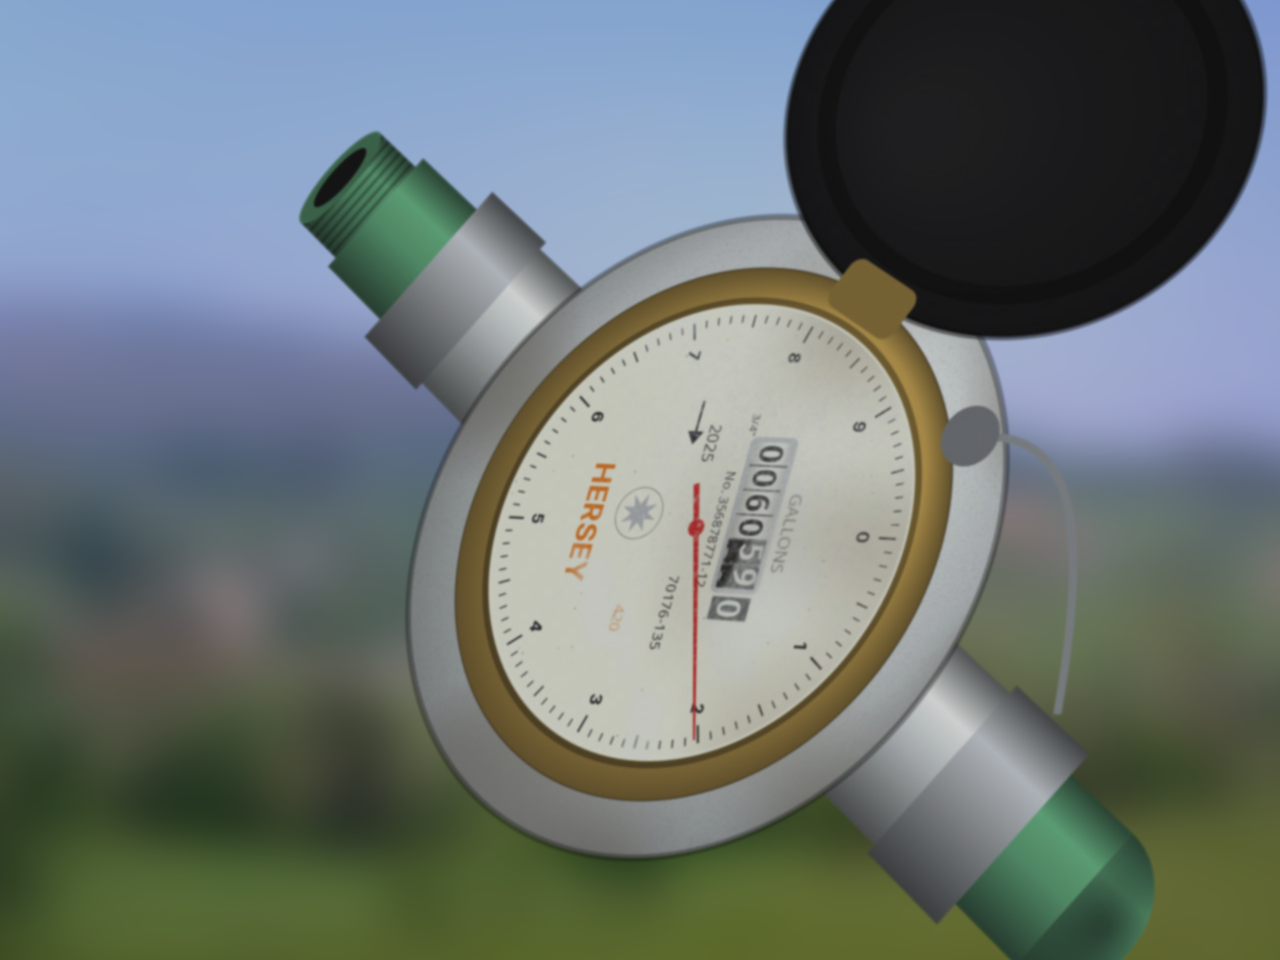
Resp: {"value": 60592.0, "unit": "gal"}
